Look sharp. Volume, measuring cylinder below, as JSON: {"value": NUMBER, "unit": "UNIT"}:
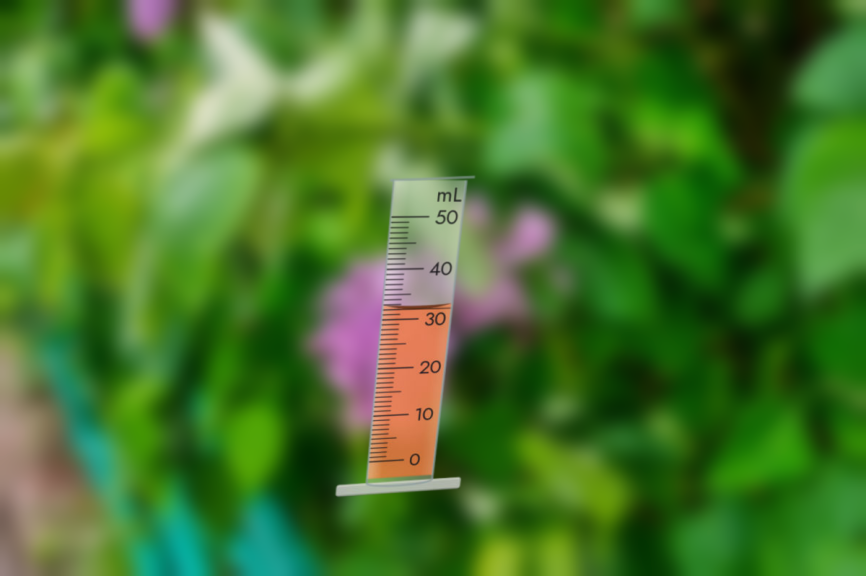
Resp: {"value": 32, "unit": "mL"}
